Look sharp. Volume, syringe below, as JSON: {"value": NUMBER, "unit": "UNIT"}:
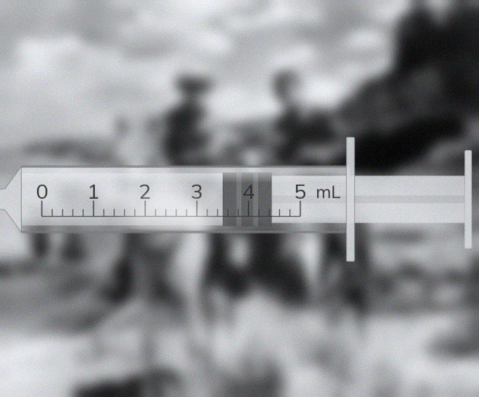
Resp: {"value": 3.5, "unit": "mL"}
